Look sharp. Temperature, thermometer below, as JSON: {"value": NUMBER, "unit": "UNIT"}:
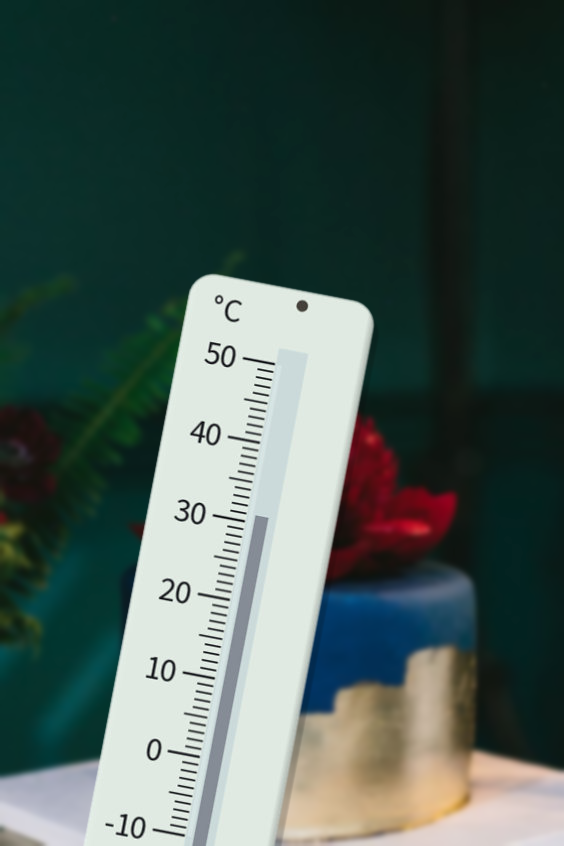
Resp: {"value": 31, "unit": "°C"}
